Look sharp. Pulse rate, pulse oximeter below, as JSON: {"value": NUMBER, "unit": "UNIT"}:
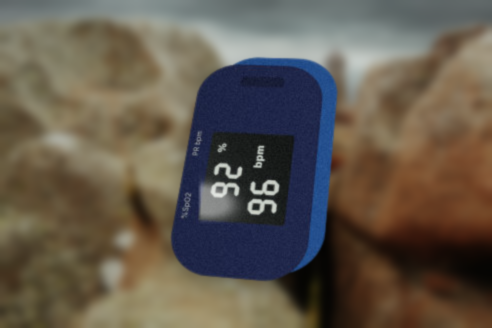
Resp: {"value": 96, "unit": "bpm"}
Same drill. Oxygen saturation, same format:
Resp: {"value": 92, "unit": "%"}
